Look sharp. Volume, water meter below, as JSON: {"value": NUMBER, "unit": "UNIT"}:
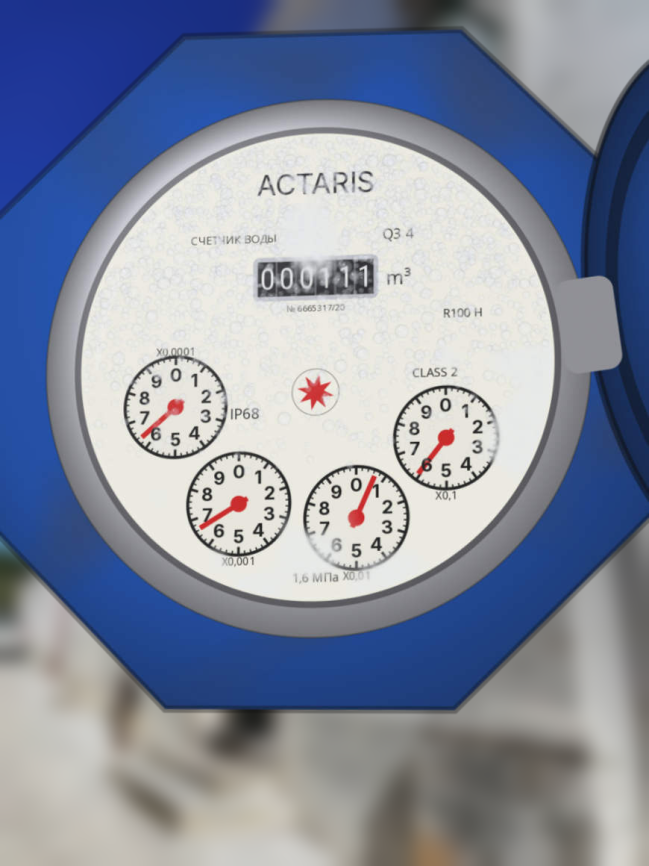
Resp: {"value": 111.6066, "unit": "m³"}
